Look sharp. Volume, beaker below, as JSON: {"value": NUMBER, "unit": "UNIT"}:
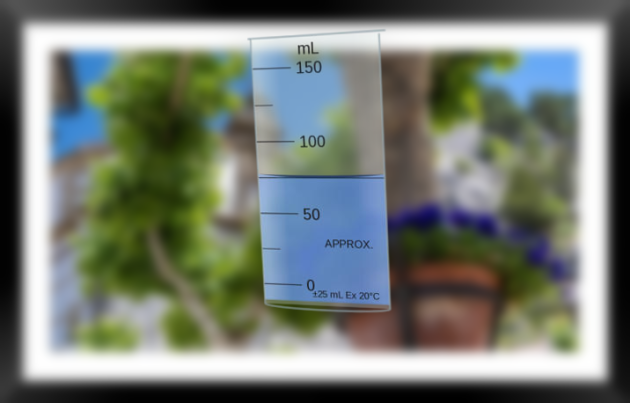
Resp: {"value": 75, "unit": "mL"}
